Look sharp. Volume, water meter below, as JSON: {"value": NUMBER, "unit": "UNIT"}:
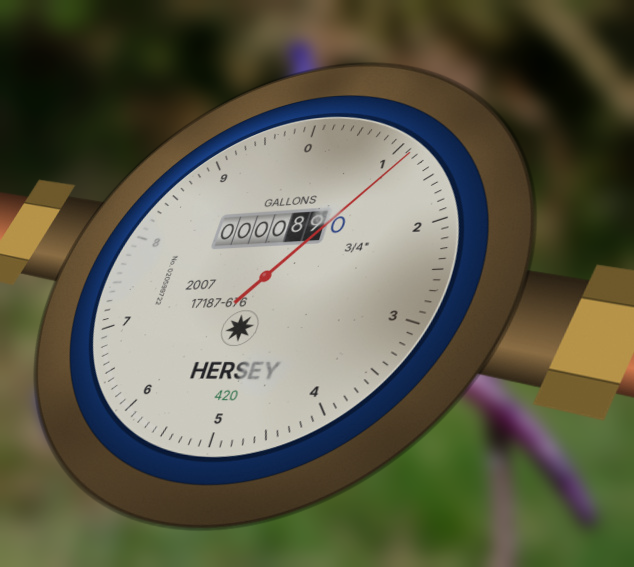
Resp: {"value": 891.1, "unit": "gal"}
